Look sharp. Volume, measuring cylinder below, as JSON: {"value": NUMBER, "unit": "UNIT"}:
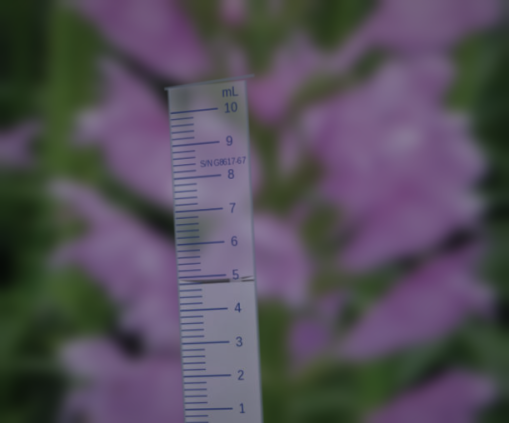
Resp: {"value": 4.8, "unit": "mL"}
